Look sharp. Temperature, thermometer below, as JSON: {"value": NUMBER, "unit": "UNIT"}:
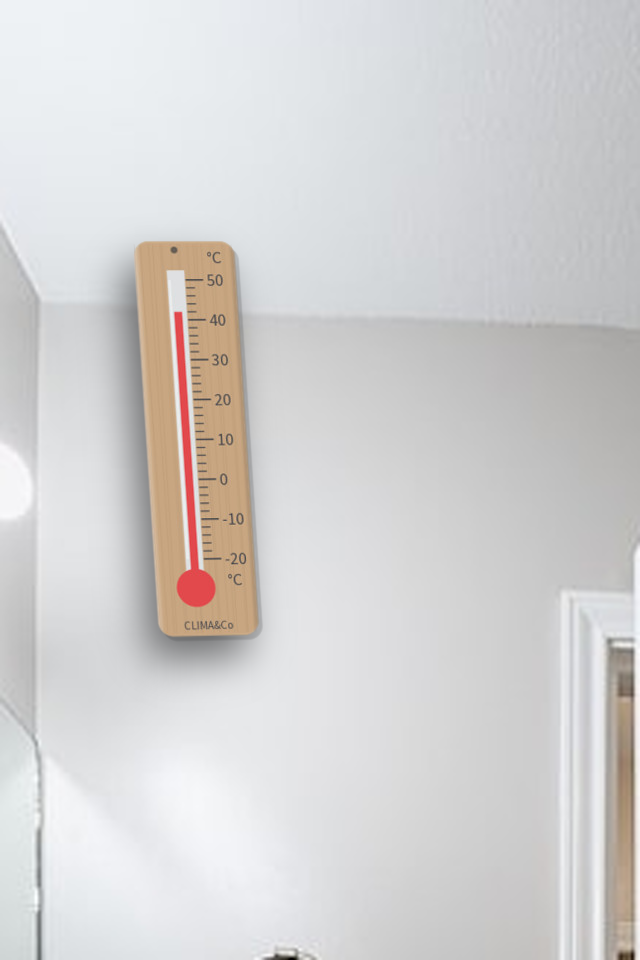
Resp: {"value": 42, "unit": "°C"}
